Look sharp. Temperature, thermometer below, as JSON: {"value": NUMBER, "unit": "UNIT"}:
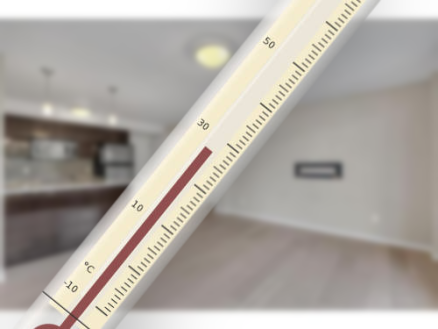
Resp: {"value": 27, "unit": "°C"}
